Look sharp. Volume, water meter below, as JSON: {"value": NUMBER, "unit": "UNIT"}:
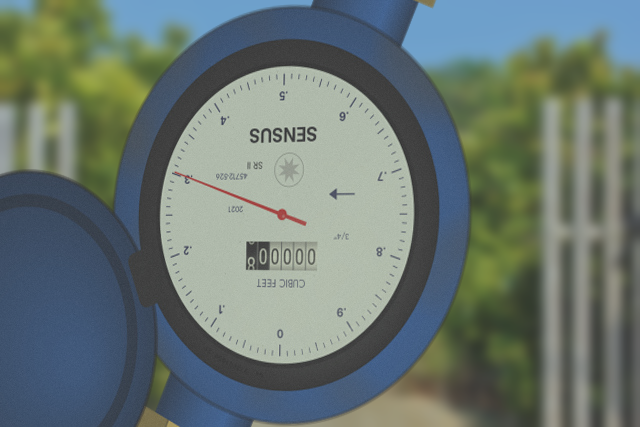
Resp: {"value": 8.30, "unit": "ft³"}
